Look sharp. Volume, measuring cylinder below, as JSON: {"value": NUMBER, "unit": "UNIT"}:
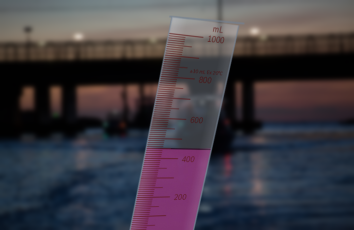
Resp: {"value": 450, "unit": "mL"}
